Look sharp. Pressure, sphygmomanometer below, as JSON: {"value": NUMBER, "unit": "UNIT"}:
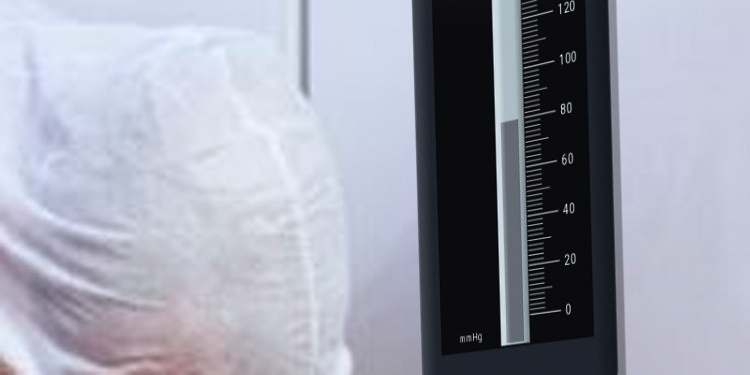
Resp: {"value": 80, "unit": "mmHg"}
